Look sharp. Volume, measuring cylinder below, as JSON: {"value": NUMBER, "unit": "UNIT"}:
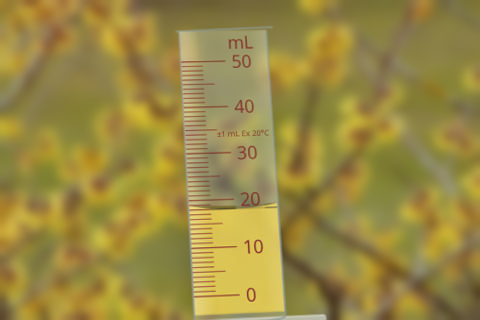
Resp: {"value": 18, "unit": "mL"}
